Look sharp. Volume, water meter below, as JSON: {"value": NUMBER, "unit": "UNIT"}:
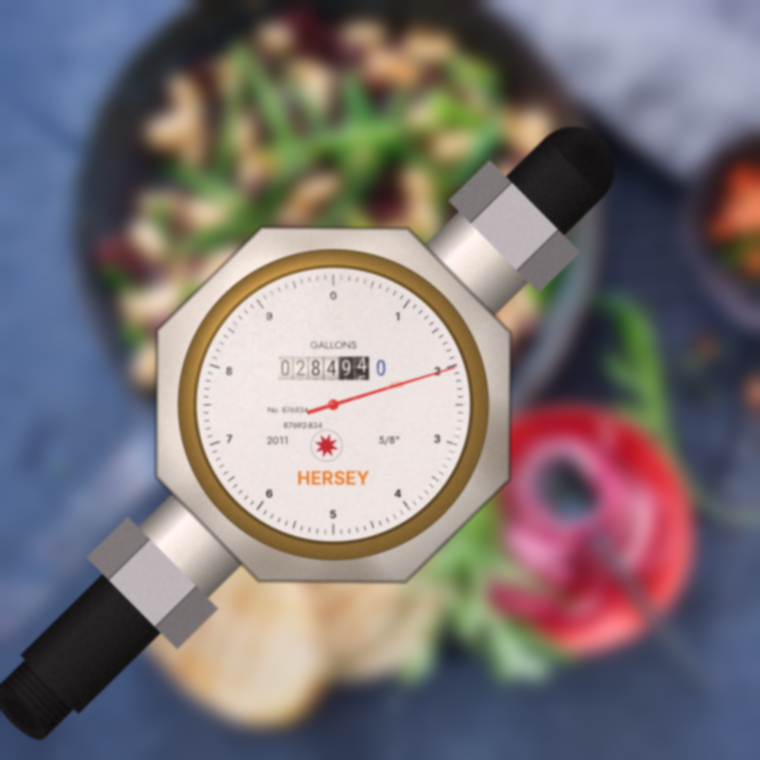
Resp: {"value": 284942.0, "unit": "gal"}
